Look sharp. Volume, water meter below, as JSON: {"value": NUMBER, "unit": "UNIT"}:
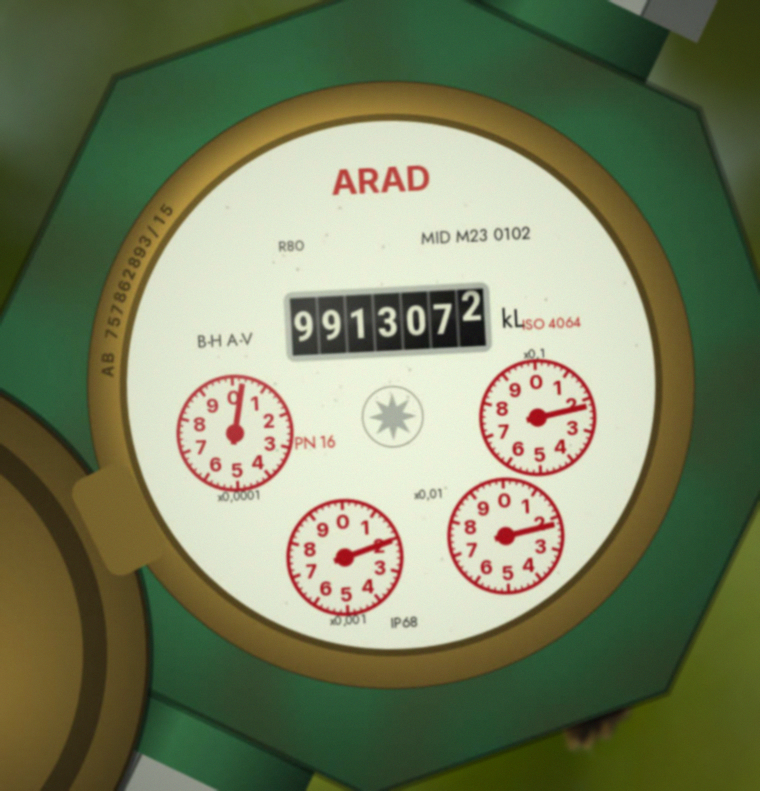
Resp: {"value": 9913072.2220, "unit": "kL"}
